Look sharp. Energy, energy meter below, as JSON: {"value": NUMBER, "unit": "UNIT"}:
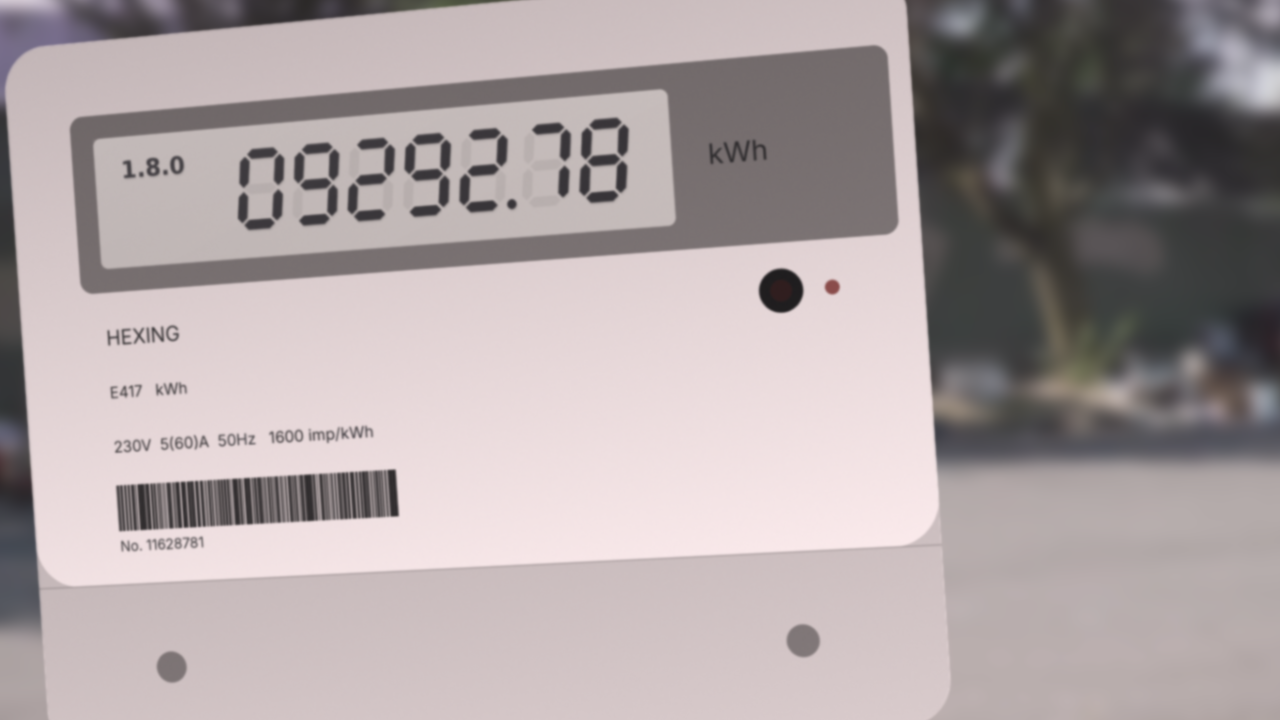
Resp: {"value": 9292.78, "unit": "kWh"}
